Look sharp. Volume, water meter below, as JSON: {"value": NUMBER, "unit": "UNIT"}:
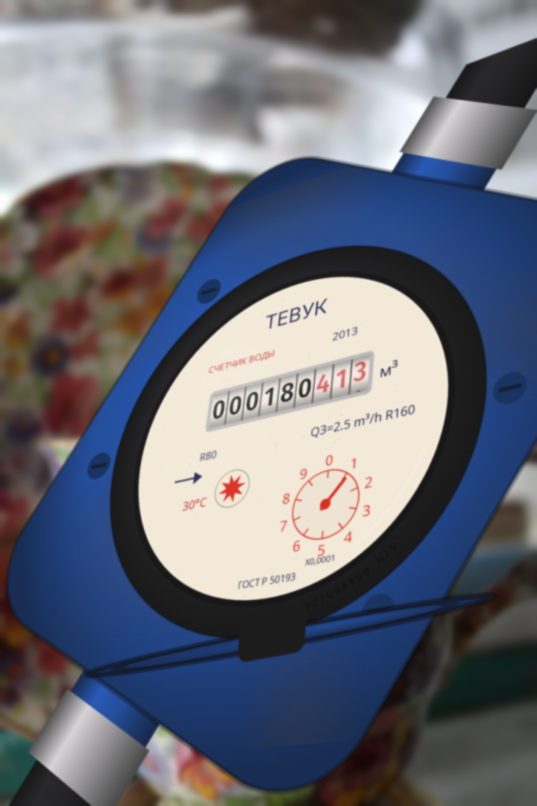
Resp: {"value": 180.4131, "unit": "m³"}
